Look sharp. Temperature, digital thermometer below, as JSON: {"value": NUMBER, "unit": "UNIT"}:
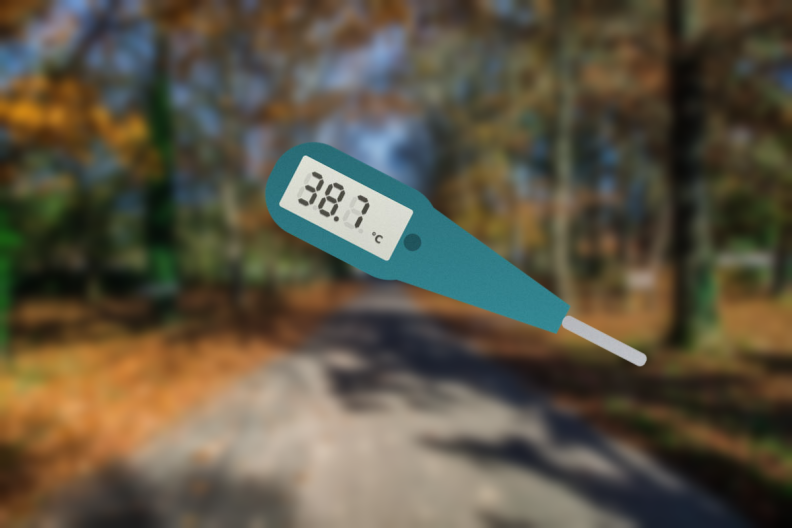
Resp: {"value": 38.7, "unit": "°C"}
